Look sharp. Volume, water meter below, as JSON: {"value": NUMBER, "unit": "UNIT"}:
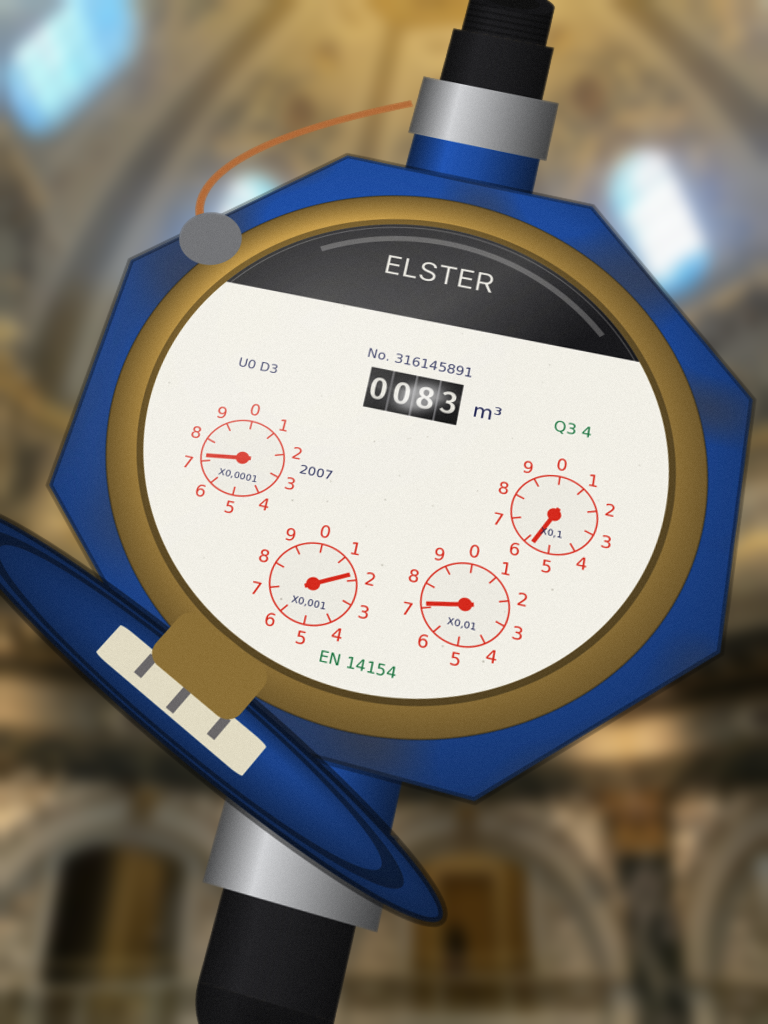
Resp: {"value": 83.5717, "unit": "m³"}
